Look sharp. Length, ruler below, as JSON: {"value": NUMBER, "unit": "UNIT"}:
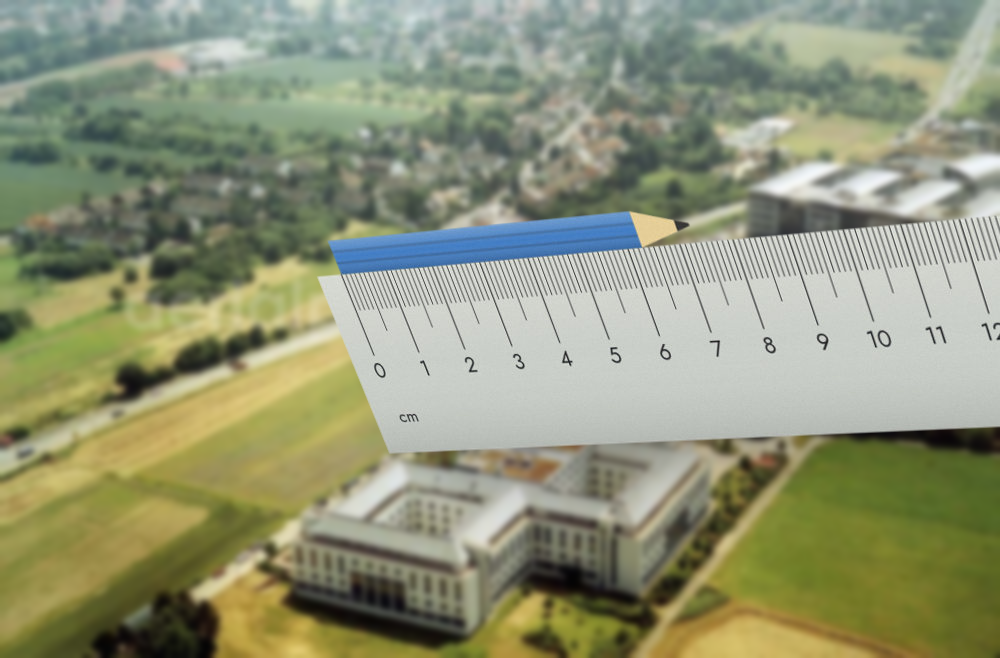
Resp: {"value": 7.3, "unit": "cm"}
